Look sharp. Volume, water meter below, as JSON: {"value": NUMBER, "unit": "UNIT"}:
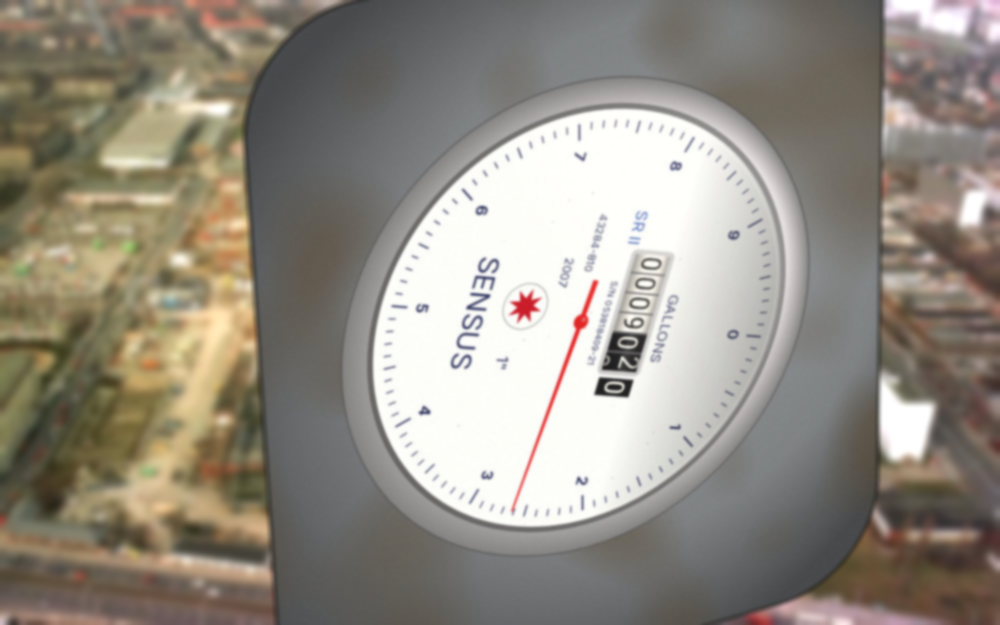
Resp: {"value": 9022.6, "unit": "gal"}
